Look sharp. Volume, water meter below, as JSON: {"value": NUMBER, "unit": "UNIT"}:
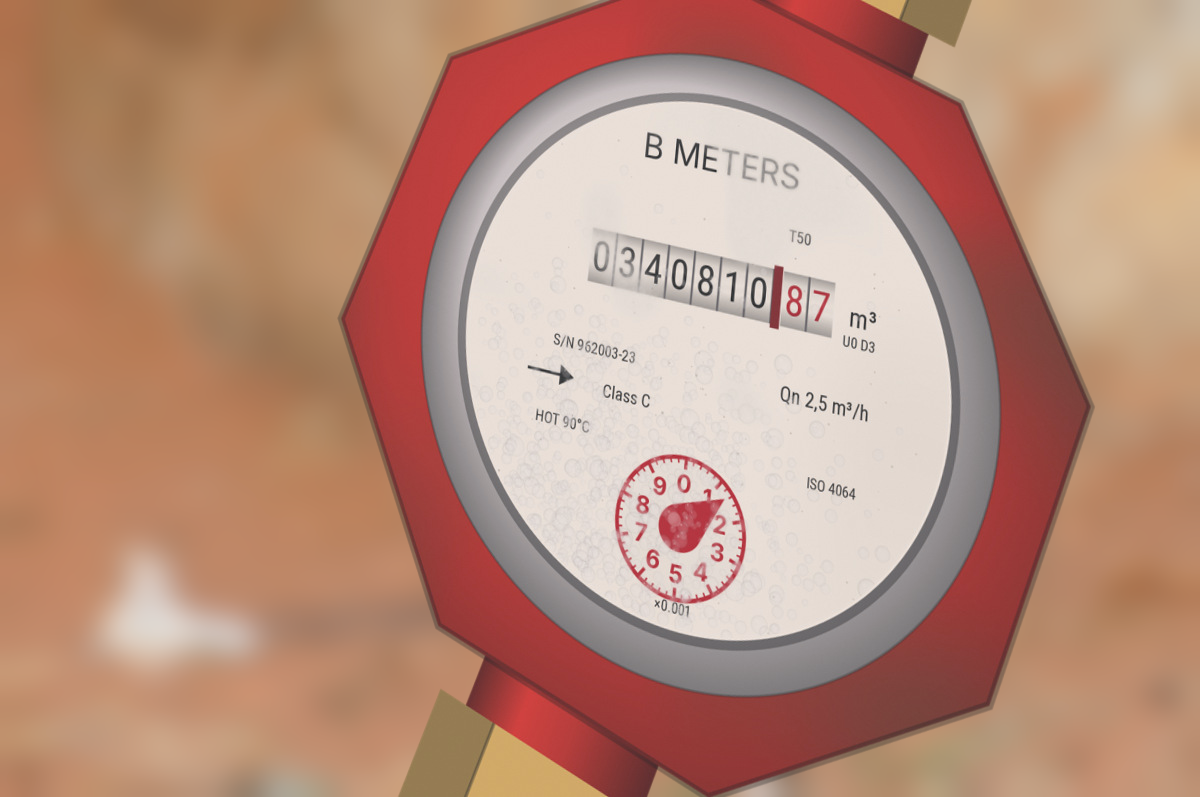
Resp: {"value": 340810.871, "unit": "m³"}
